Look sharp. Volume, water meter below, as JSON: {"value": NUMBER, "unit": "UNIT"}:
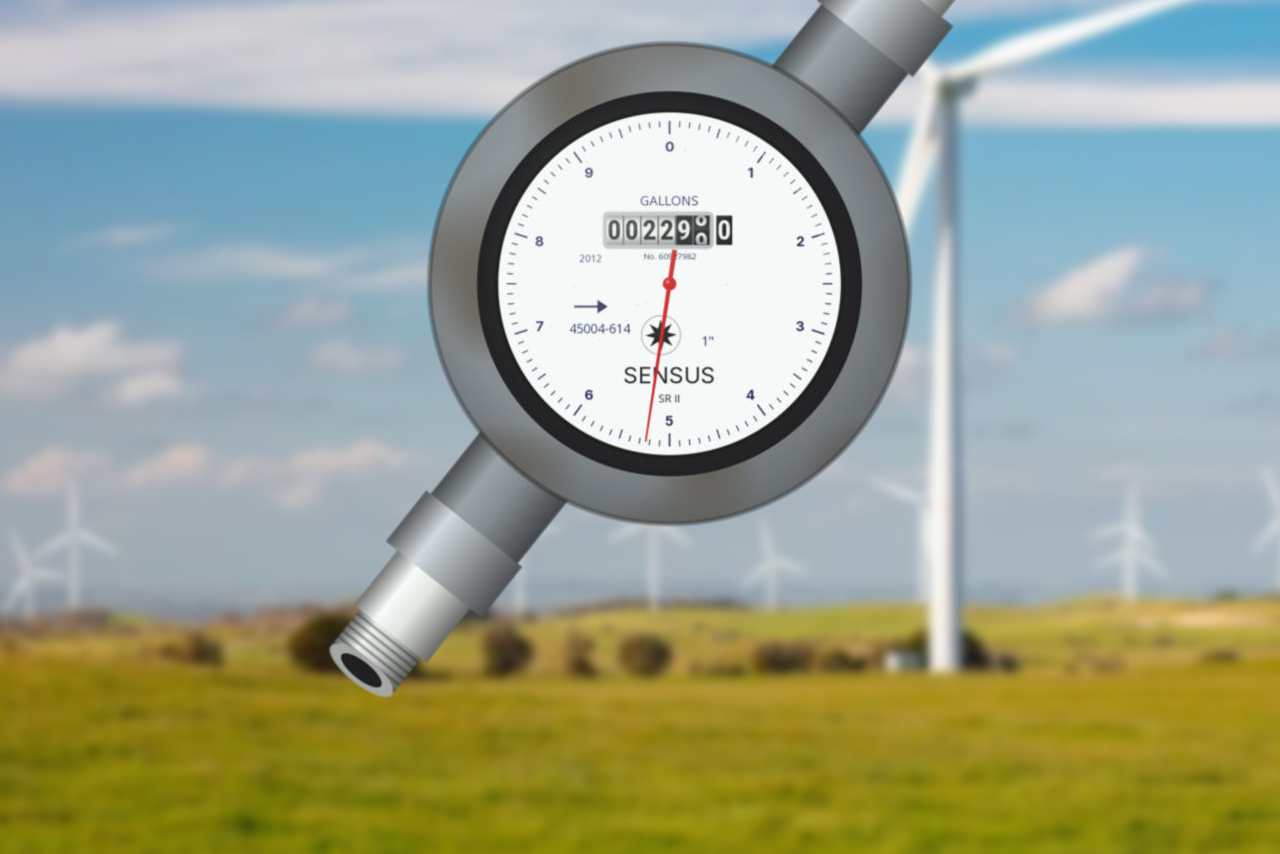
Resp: {"value": 22985.2, "unit": "gal"}
